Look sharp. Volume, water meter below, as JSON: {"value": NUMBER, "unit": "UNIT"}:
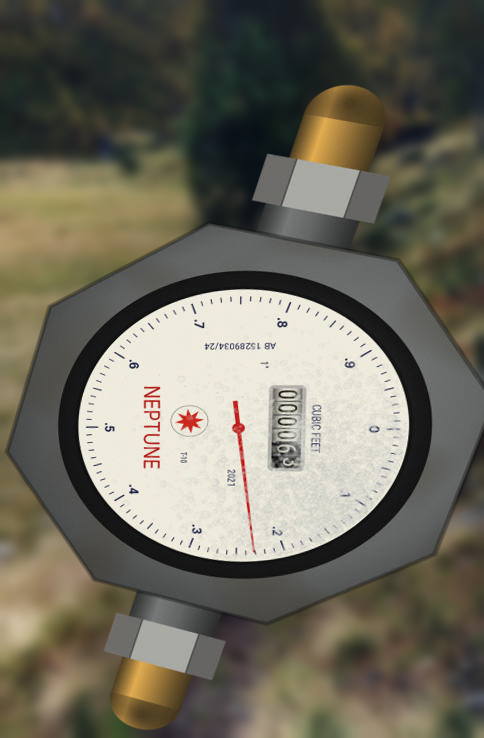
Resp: {"value": 63.23, "unit": "ft³"}
